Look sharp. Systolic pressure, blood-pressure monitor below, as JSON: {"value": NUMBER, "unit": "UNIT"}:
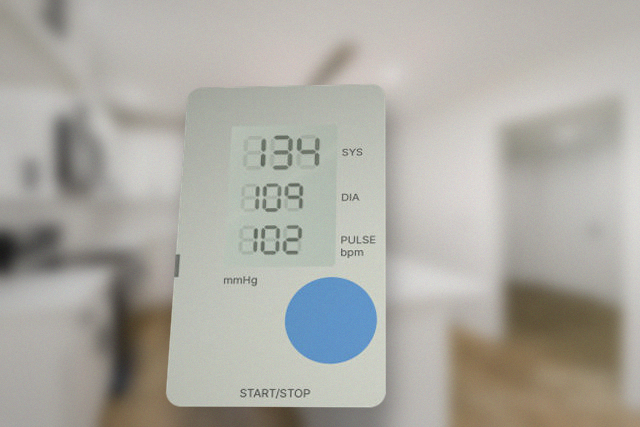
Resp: {"value": 134, "unit": "mmHg"}
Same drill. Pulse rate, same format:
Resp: {"value": 102, "unit": "bpm"}
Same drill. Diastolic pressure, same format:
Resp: {"value": 109, "unit": "mmHg"}
